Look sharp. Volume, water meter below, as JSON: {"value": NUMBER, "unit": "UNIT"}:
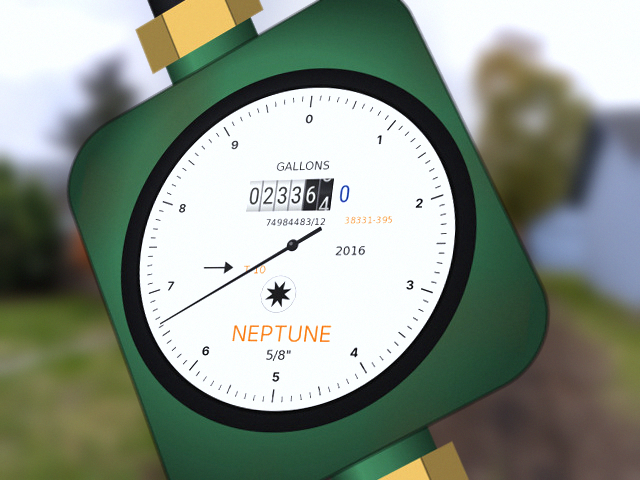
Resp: {"value": 233636.6, "unit": "gal"}
